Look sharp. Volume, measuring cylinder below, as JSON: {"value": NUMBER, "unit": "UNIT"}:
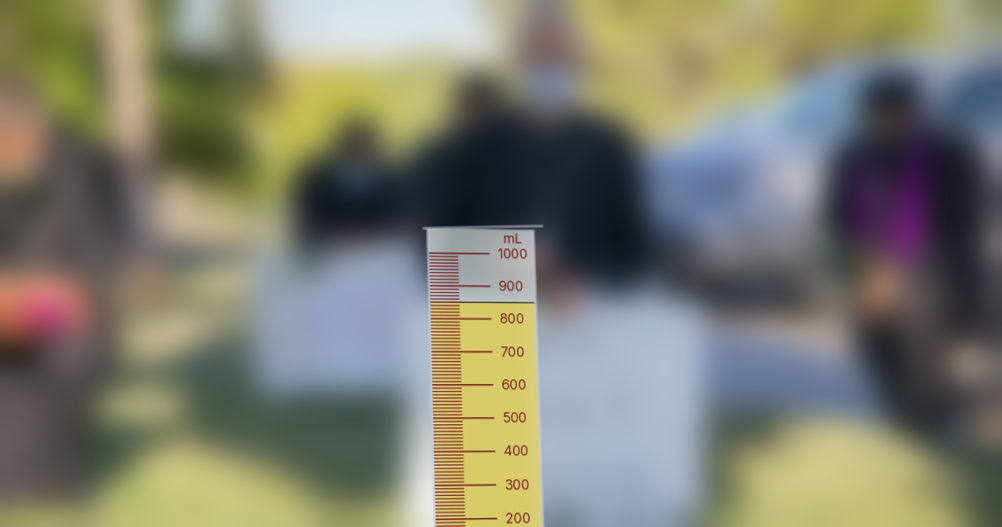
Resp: {"value": 850, "unit": "mL"}
